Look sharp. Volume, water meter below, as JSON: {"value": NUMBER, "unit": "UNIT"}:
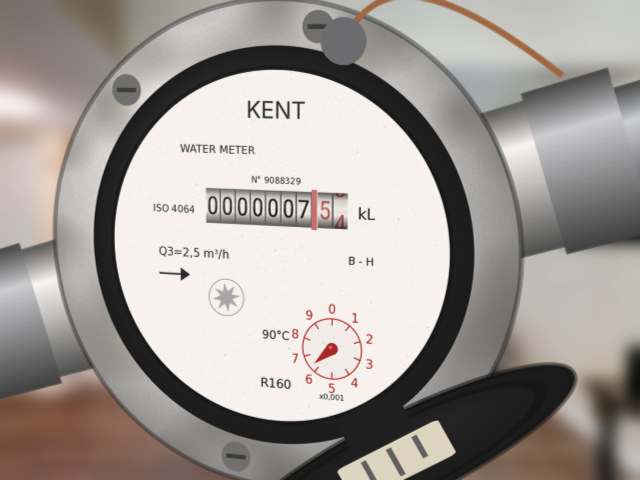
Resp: {"value": 7.536, "unit": "kL"}
